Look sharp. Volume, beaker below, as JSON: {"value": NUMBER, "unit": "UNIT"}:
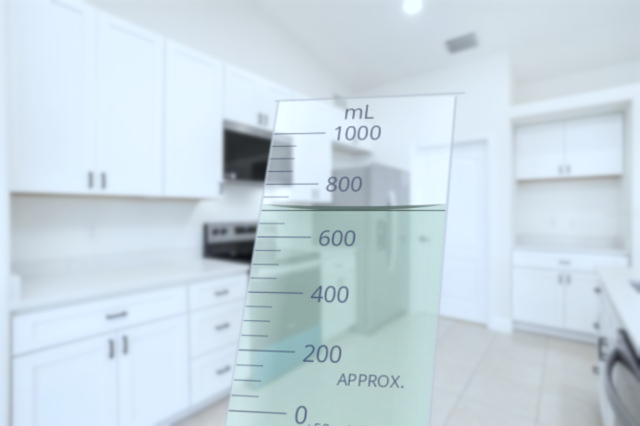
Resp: {"value": 700, "unit": "mL"}
